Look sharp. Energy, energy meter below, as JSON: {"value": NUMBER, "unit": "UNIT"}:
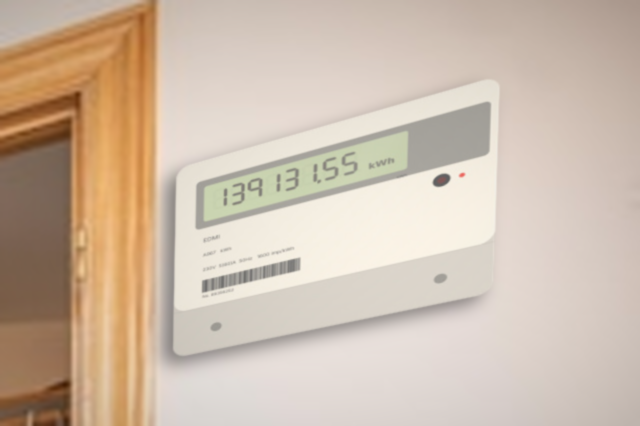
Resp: {"value": 139131.55, "unit": "kWh"}
